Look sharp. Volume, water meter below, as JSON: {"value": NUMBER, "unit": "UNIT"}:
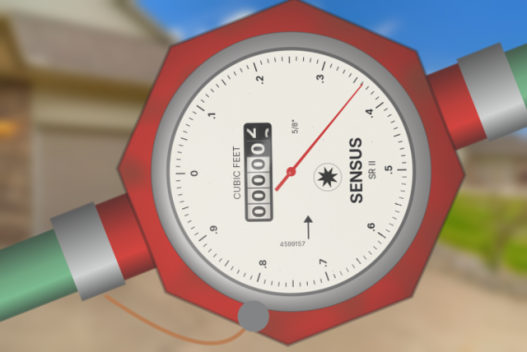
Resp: {"value": 2.36, "unit": "ft³"}
